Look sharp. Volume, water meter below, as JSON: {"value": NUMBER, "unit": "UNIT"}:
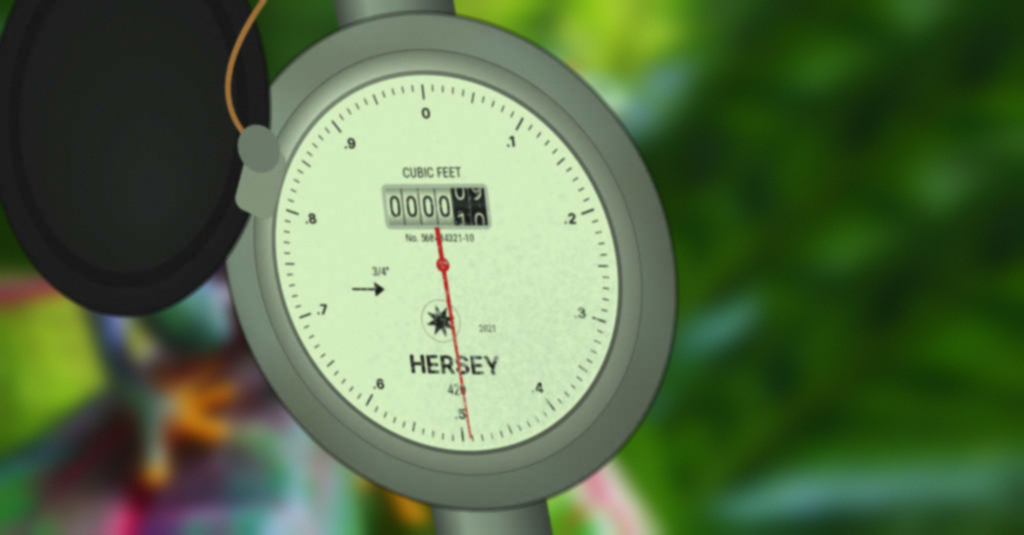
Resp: {"value": 9.49, "unit": "ft³"}
